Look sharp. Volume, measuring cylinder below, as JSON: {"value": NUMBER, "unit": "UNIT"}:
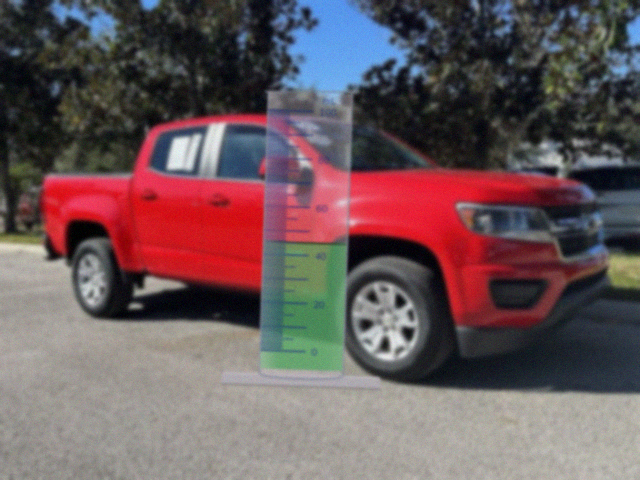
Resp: {"value": 45, "unit": "mL"}
